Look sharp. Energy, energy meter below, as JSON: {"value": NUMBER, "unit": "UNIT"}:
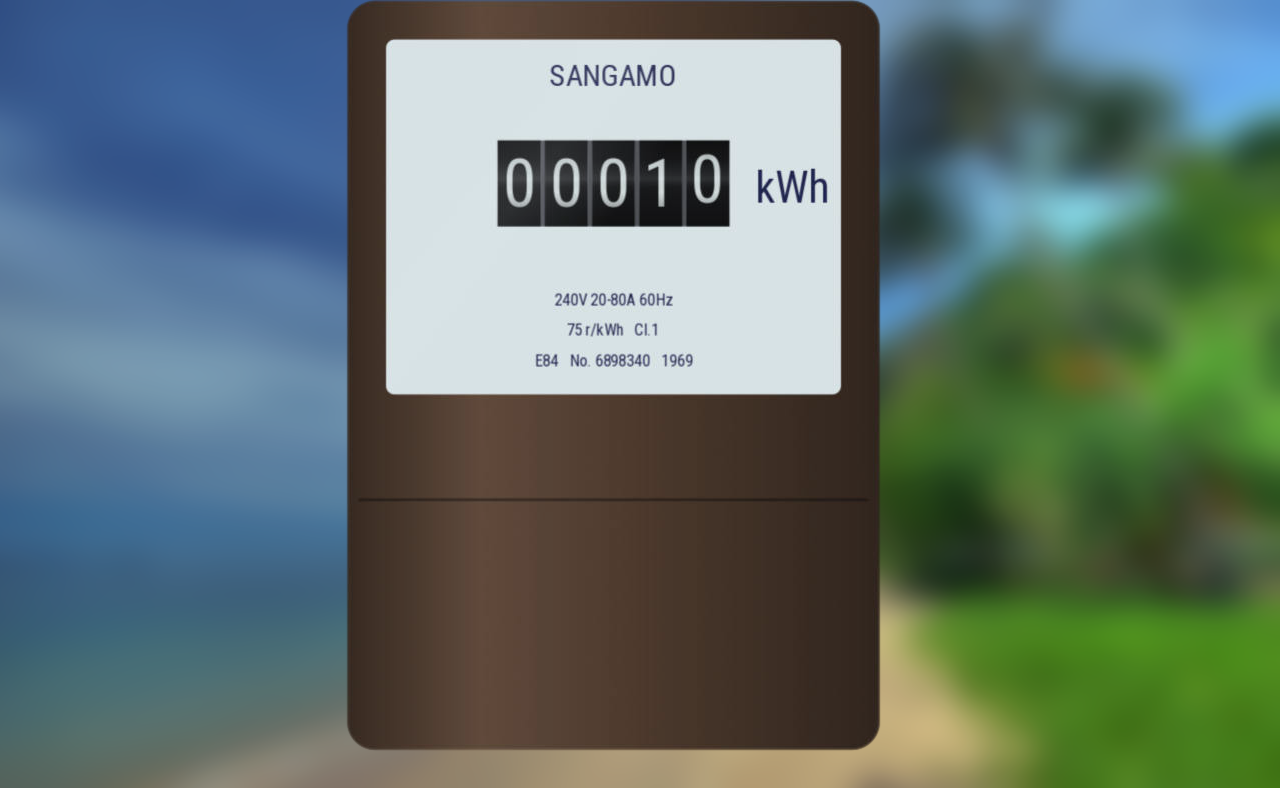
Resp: {"value": 10, "unit": "kWh"}
